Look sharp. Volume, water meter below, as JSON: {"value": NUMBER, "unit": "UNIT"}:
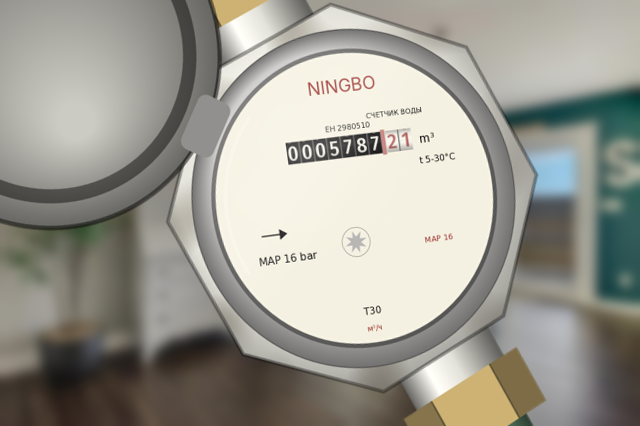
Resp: {"value": 5787.21, "unit": "m³"}
